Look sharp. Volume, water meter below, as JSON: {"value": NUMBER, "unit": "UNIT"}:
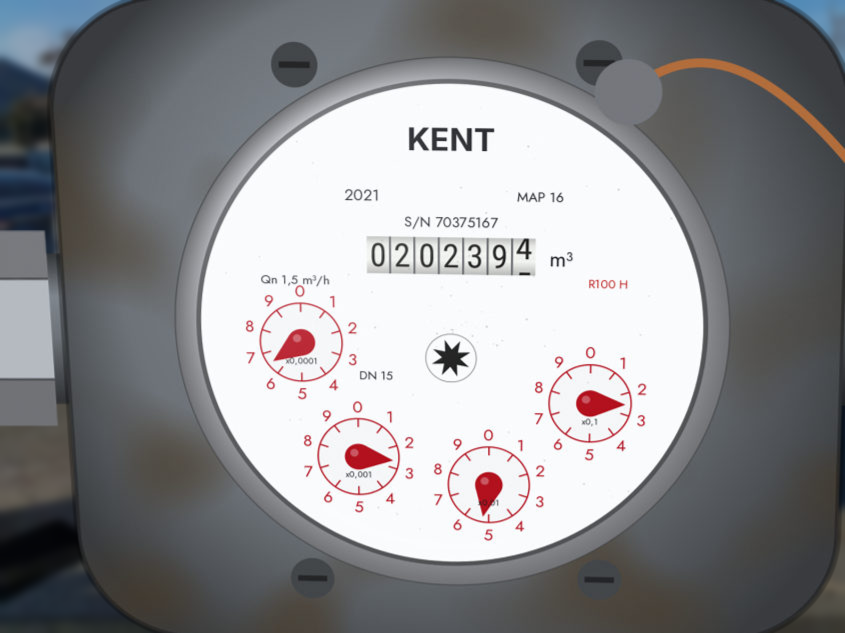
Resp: {"value": 202394.2526, "unit": "m³"}
